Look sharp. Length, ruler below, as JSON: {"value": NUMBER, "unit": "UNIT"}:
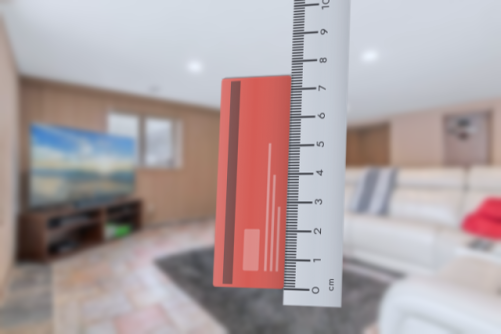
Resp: {"value": 7.5, "unit": "cm"}
